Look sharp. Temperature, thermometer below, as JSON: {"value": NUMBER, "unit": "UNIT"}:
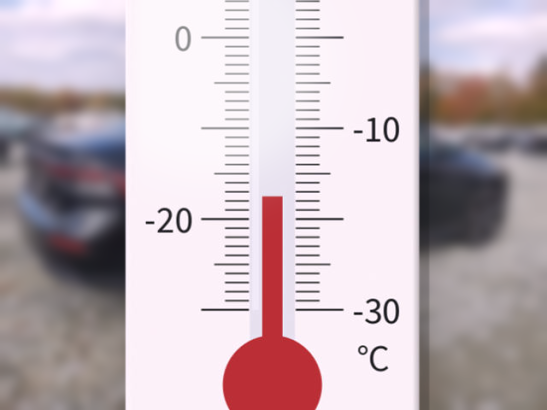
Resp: {"value": -17.5, "unit": "°C"}
